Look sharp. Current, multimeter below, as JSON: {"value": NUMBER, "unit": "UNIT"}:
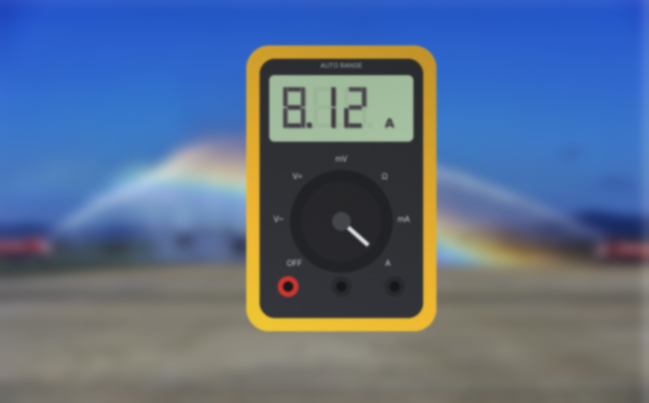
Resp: {"value": 8.12, "unit": "A"}
